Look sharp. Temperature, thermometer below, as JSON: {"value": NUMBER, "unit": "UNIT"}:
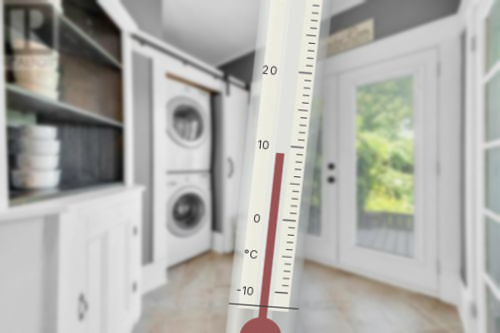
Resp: {"value": 9, "unit": "°C"}
